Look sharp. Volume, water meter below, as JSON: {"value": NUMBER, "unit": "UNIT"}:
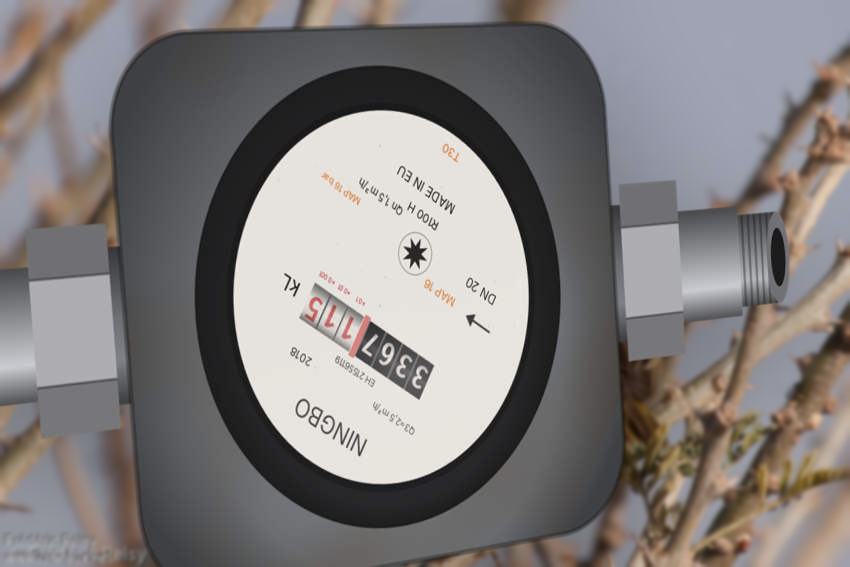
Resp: {"value": 3367.115, "unit": "kL"}
